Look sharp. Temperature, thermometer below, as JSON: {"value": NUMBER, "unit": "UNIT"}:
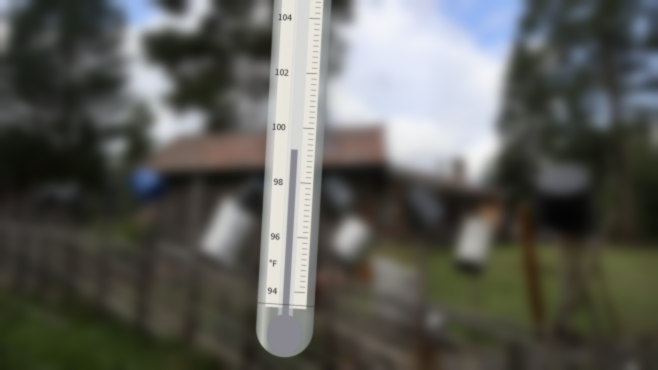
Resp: {"value": 99.2, "unit": "°F"}
